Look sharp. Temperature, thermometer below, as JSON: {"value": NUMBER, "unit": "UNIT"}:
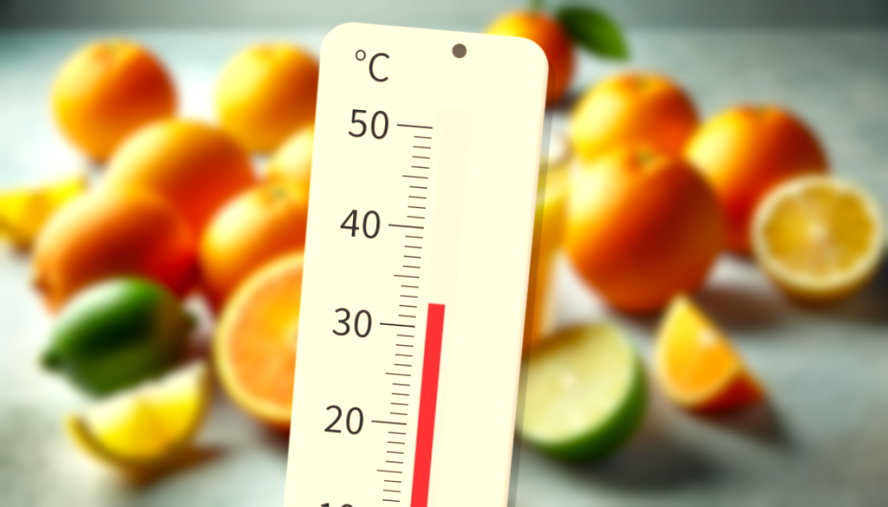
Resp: {"value": 32.5, "unit": "°C"}
